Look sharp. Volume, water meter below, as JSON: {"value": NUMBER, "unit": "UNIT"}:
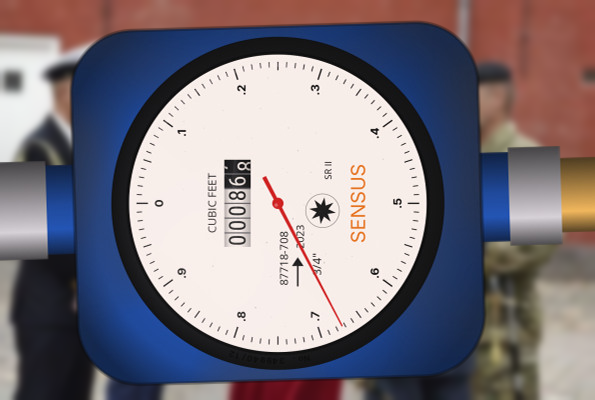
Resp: {"value": 867.67, "unit": "ft³"}
